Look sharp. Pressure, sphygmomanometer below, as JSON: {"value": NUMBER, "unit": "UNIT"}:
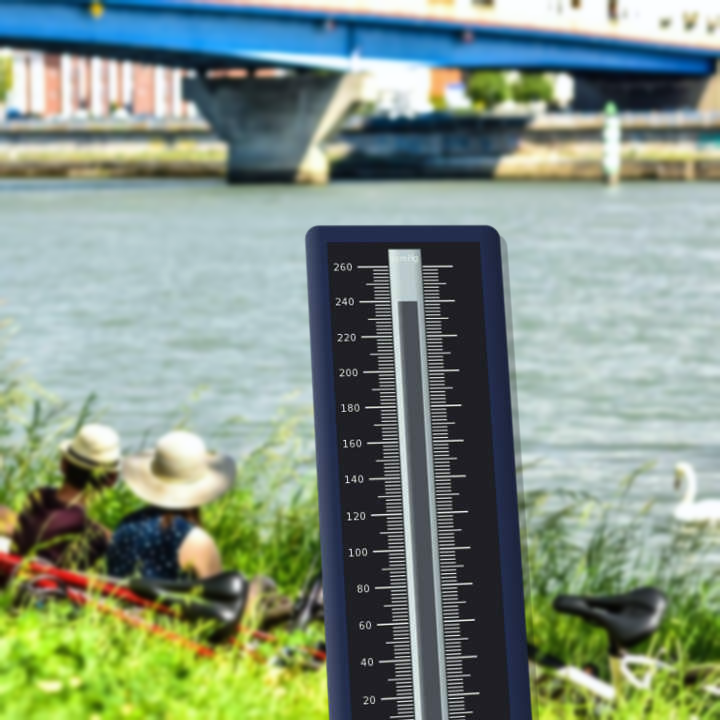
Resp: {"value": 240, "unit": "mmHg"}
